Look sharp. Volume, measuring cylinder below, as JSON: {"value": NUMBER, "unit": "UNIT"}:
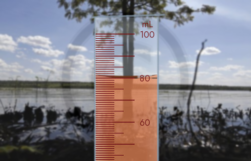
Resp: {"value": 80, "unit": "mL"}
